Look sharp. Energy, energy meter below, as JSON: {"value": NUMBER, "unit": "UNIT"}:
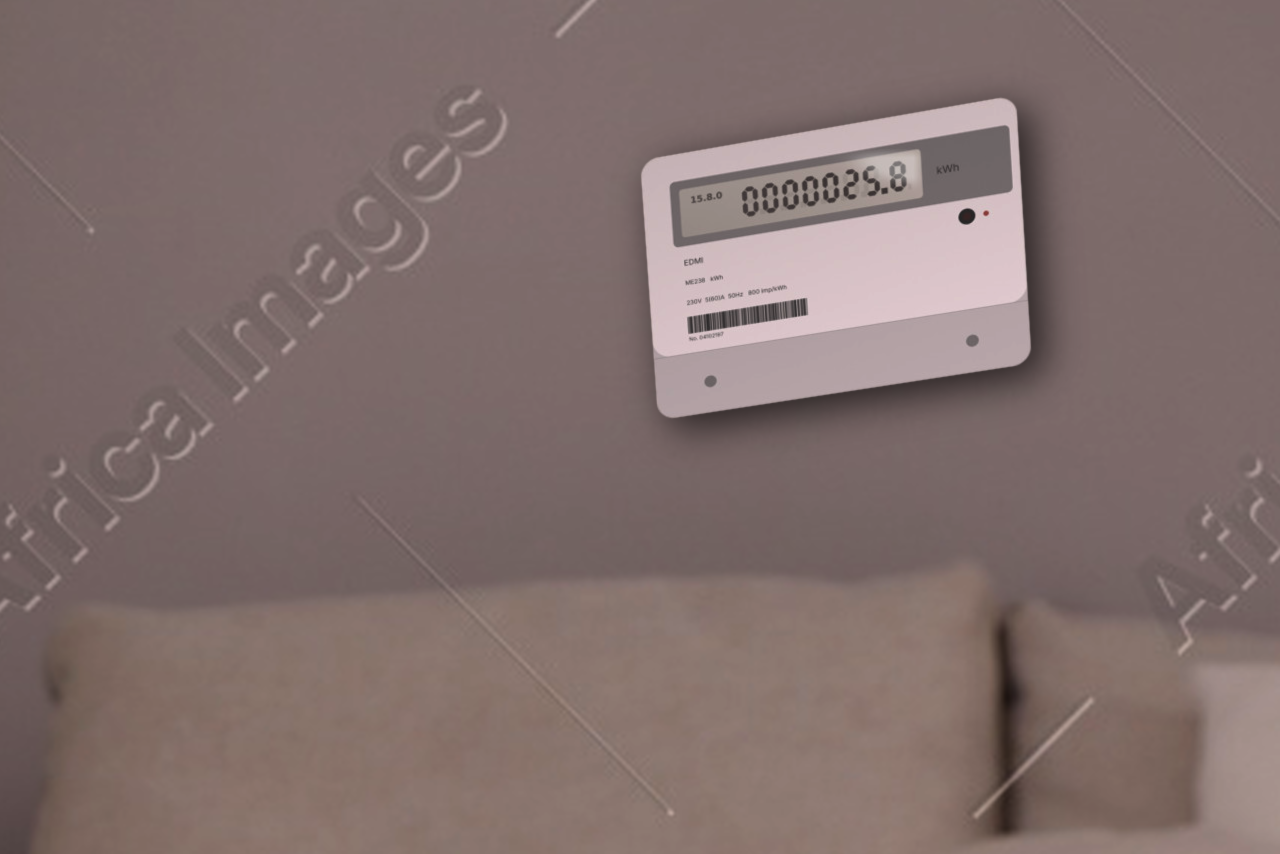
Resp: {"value": 25.8, "unit": "kWh"}
